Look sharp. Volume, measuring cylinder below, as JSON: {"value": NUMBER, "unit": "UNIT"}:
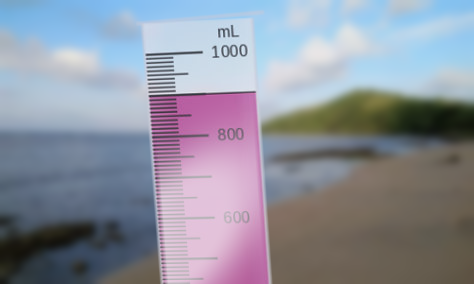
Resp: {"value": 900, "unit": "mL"}
